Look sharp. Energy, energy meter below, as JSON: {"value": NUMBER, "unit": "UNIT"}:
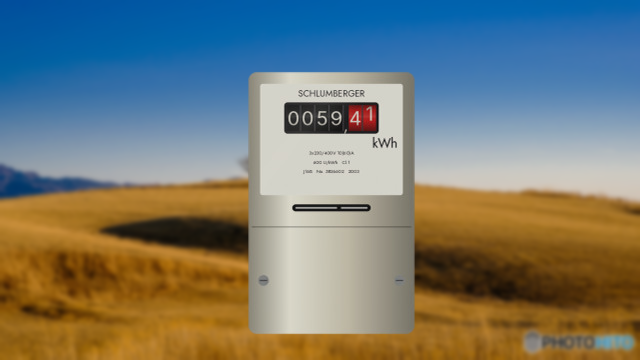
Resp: {"value": 59.41, "unit": "kWh"}
